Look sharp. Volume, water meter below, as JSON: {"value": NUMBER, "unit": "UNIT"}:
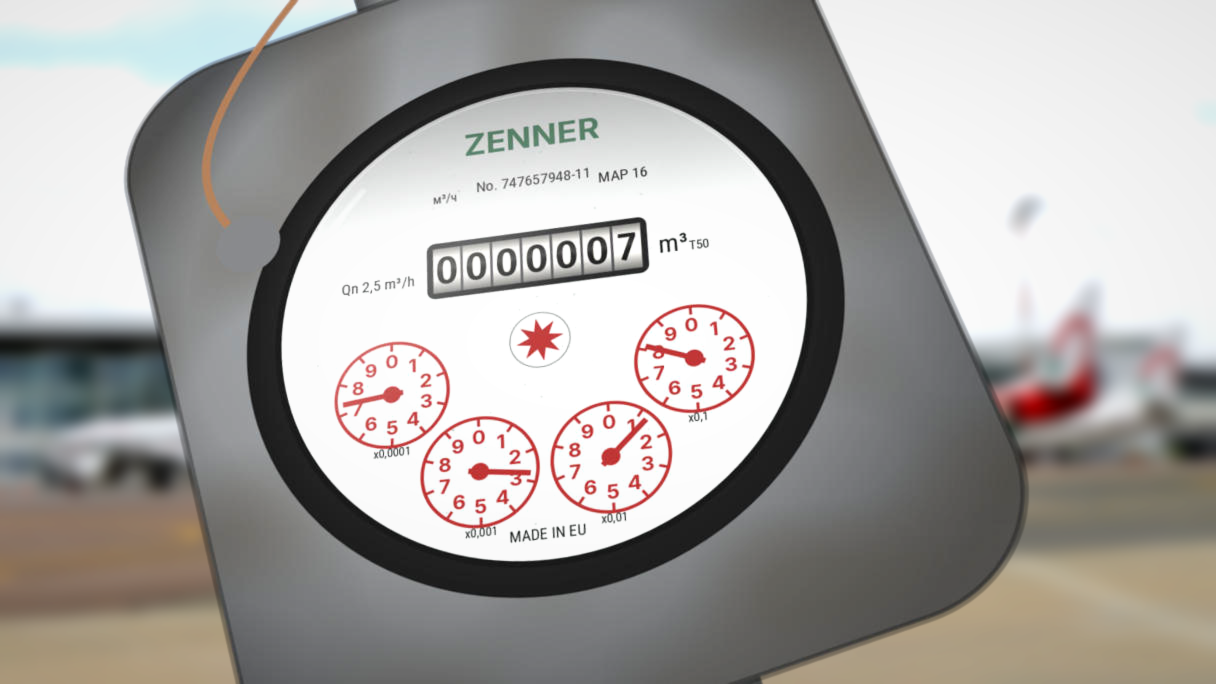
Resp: {"value": 7.8127, "unit": "m³"}
